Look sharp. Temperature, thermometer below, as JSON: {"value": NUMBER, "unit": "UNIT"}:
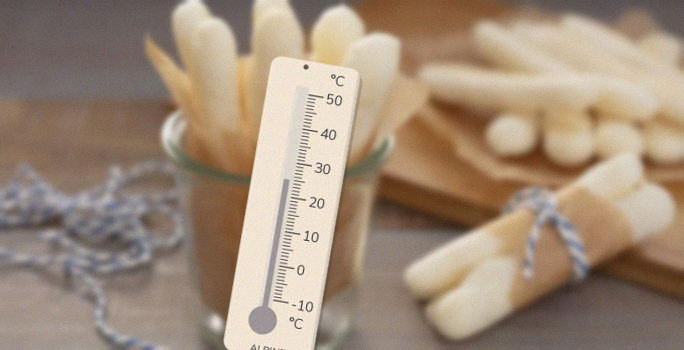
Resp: {"value": 25, "unit": "°C"}
